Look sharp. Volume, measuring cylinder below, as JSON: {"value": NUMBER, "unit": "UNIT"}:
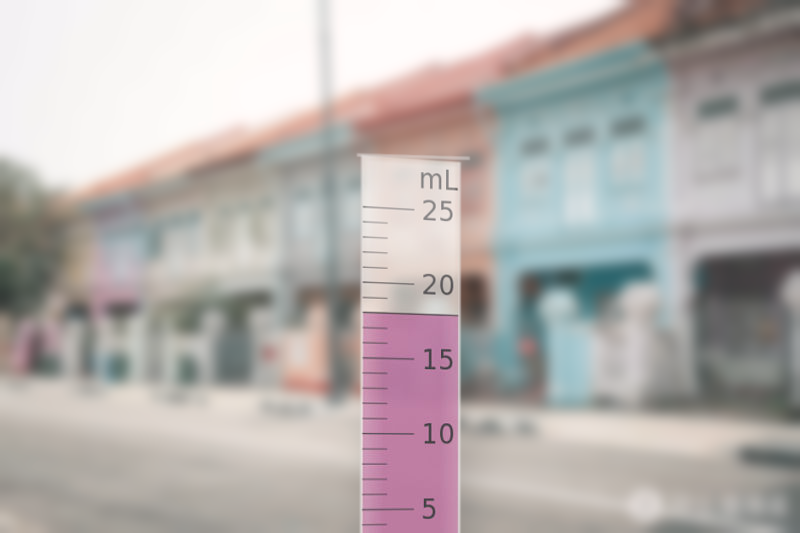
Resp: {"value": 18, "unit": "mL"}
